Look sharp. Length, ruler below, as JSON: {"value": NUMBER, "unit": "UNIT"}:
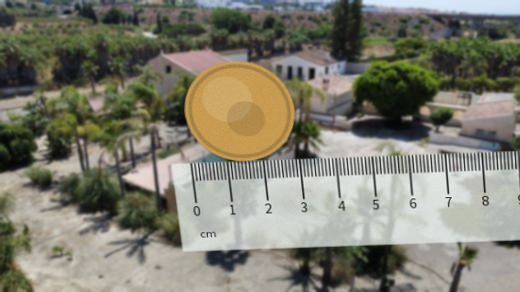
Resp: {"value": 3, "unit": "cm"}
